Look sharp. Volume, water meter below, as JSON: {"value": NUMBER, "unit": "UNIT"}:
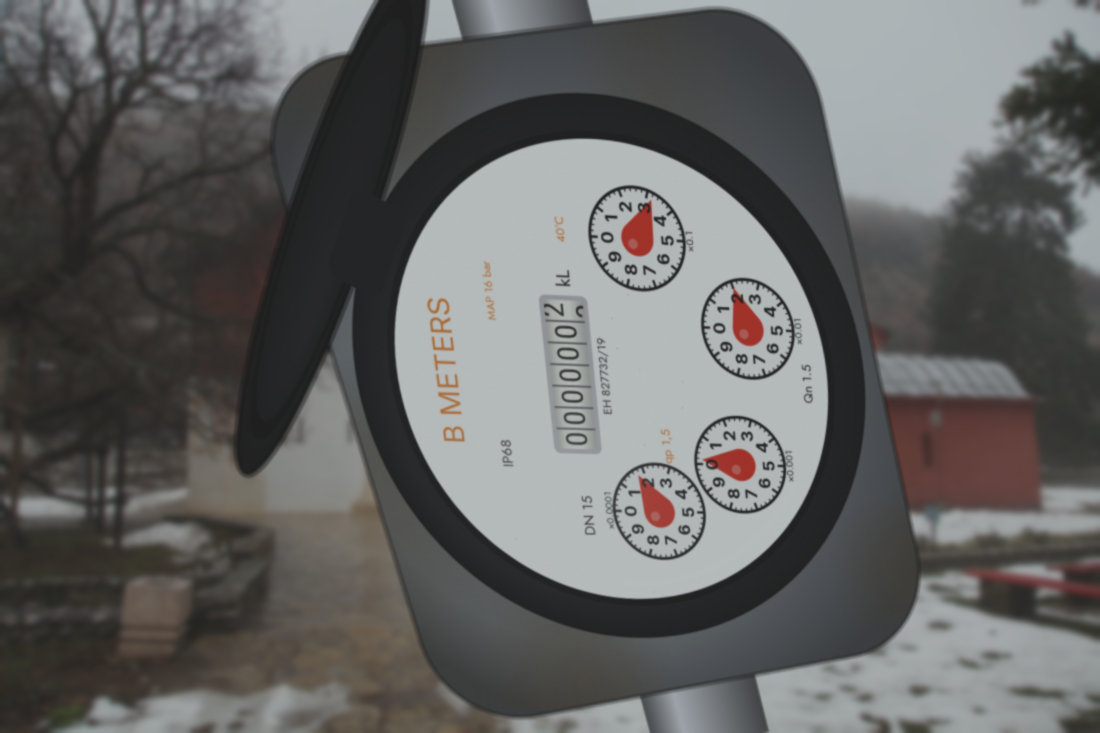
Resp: {"value": 2.3201, "unit": "kL"}
